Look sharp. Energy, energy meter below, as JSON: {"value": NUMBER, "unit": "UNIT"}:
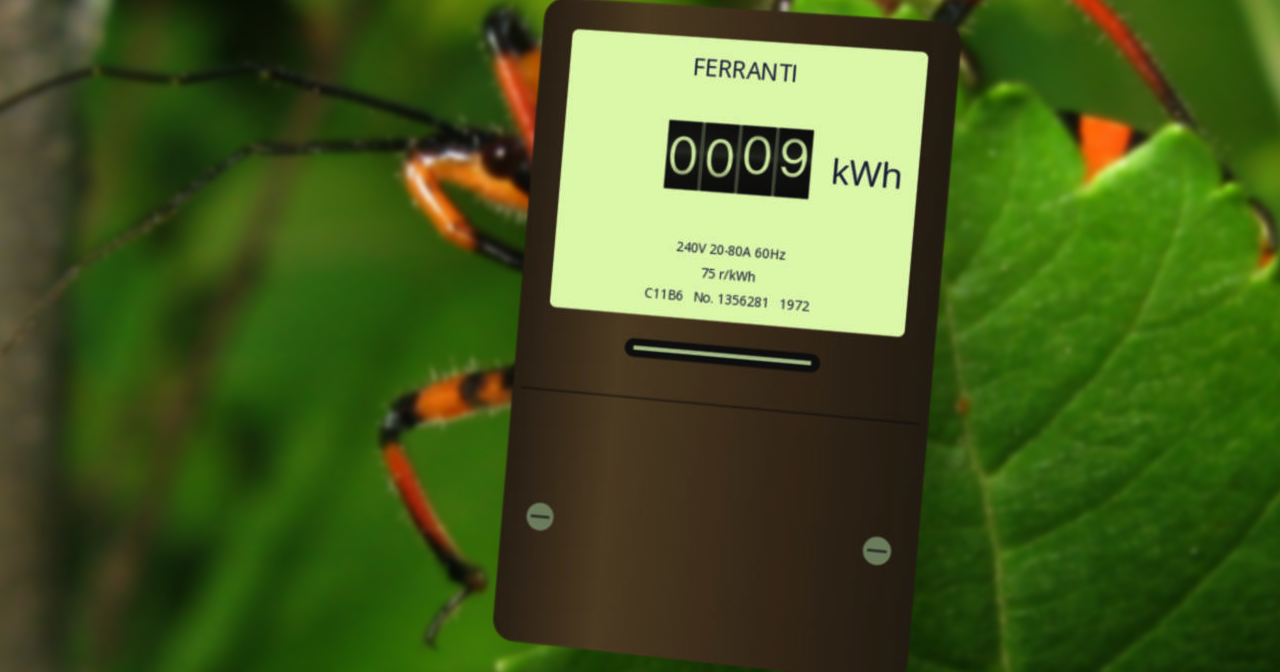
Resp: {"value": 9, "unit": "kWh"}
